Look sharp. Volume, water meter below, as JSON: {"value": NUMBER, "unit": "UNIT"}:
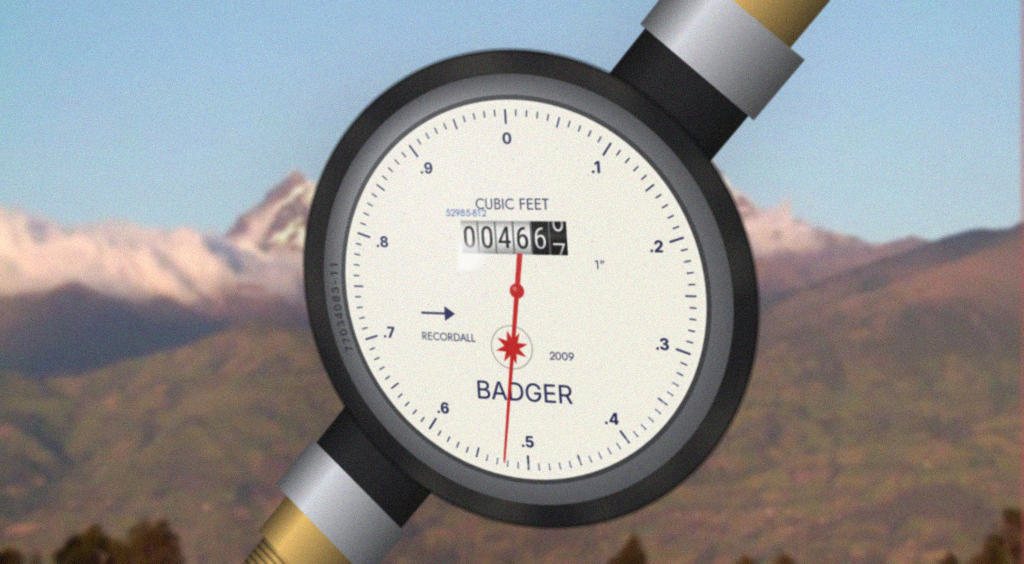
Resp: {"value": 4666.52, "unit": "ft³"}
